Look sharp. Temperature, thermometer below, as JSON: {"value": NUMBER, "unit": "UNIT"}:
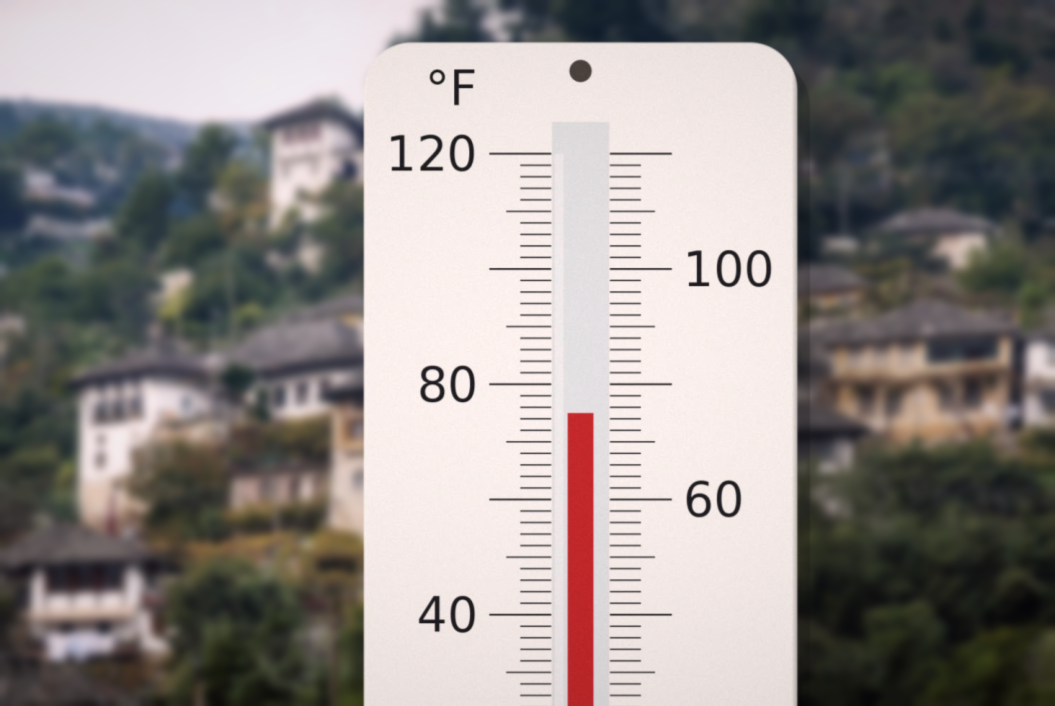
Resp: {"value": 75, "unit": "°F"}
